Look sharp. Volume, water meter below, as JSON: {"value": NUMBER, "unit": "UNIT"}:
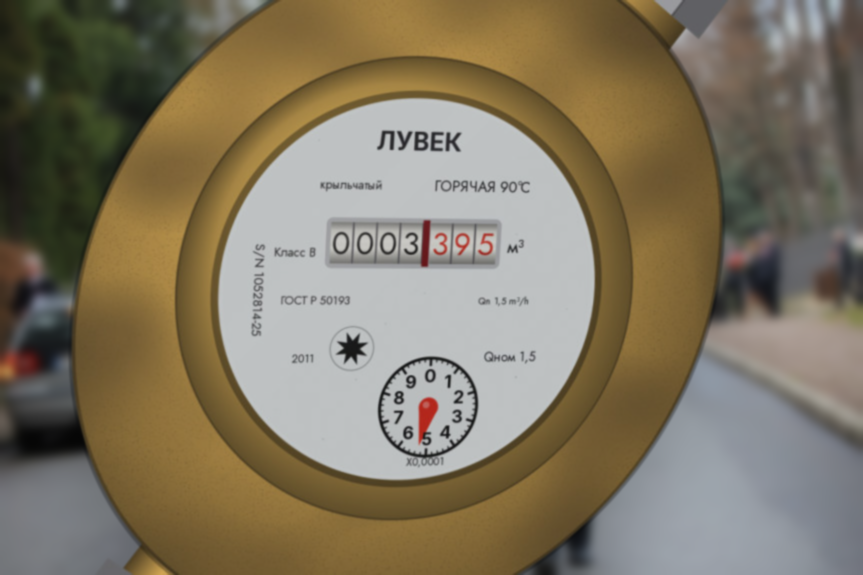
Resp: {"value": 3.3955, "unit": "m³"}
